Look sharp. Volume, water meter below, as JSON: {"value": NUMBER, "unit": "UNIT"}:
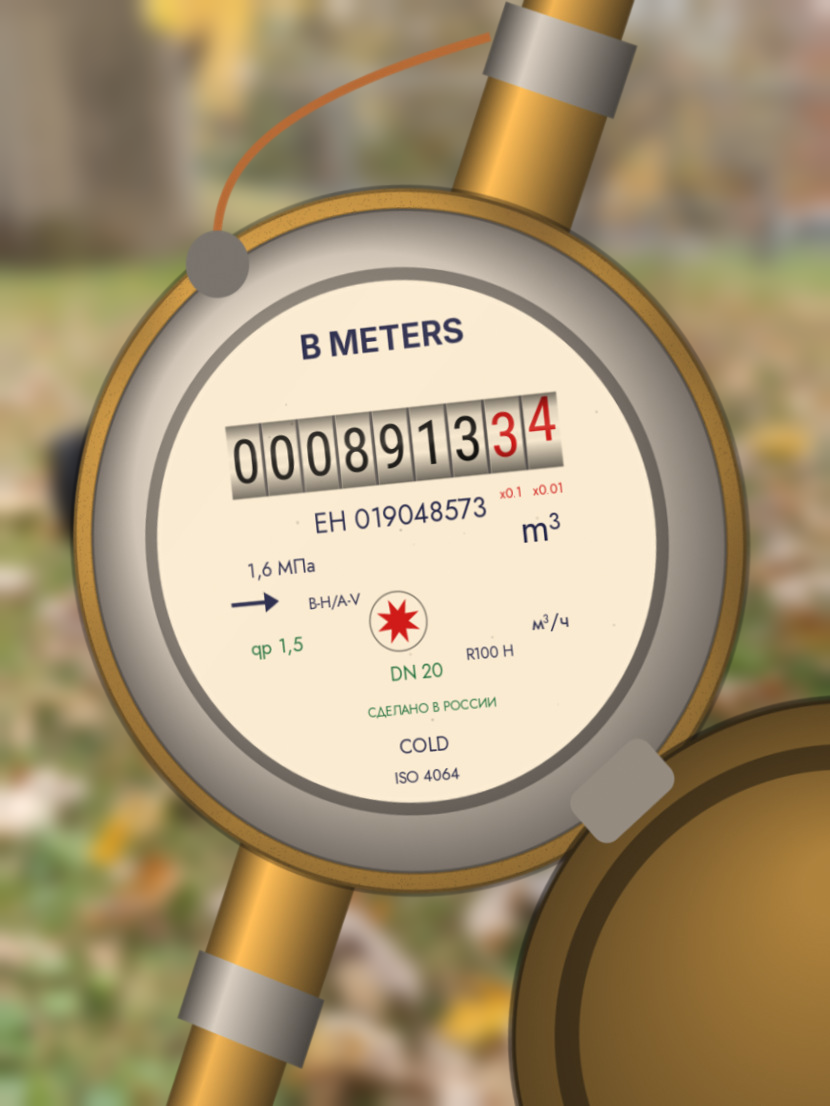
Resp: {"value": 8913.34, "unit": "m³"}
